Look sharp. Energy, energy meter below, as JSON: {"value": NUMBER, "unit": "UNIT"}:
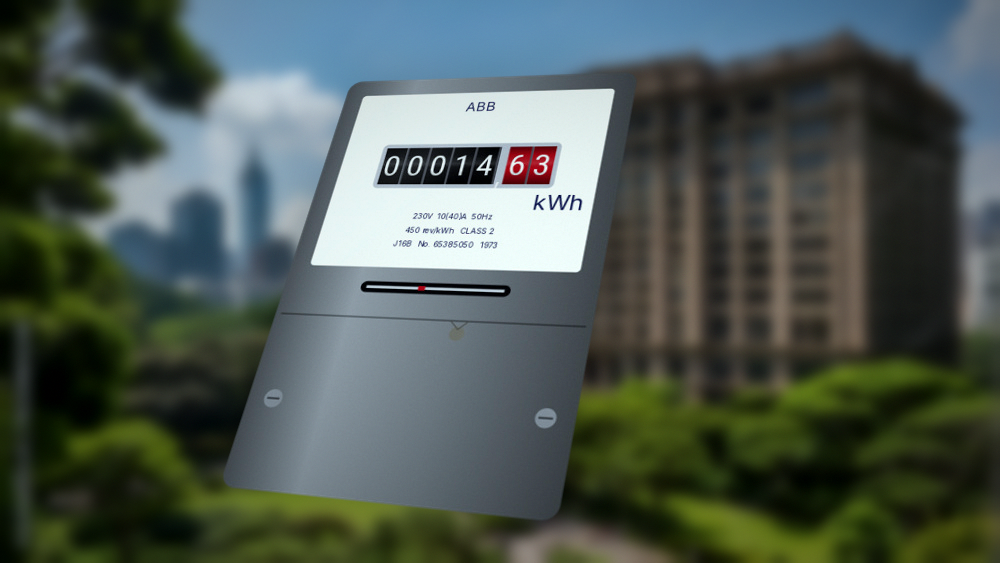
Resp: {"value": 14.63, "unit": "kWh"}
